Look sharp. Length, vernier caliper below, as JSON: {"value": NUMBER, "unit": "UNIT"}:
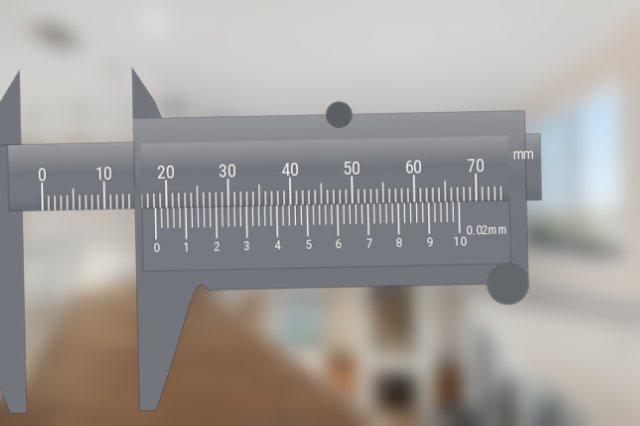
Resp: {"value": 18.2, "unit": "mm"}
